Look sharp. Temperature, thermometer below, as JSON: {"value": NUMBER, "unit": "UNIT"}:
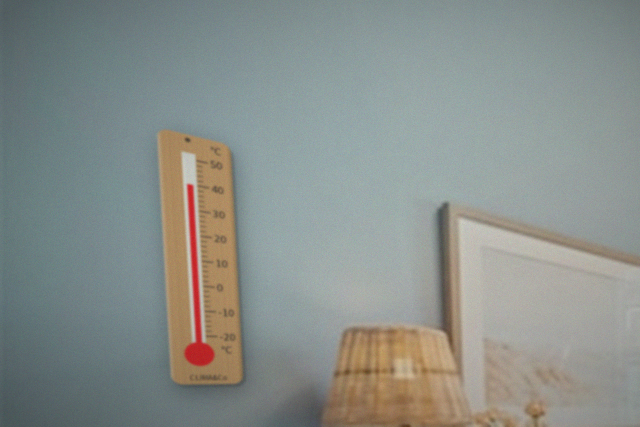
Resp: {"value": 40, "unit": "°C"}
